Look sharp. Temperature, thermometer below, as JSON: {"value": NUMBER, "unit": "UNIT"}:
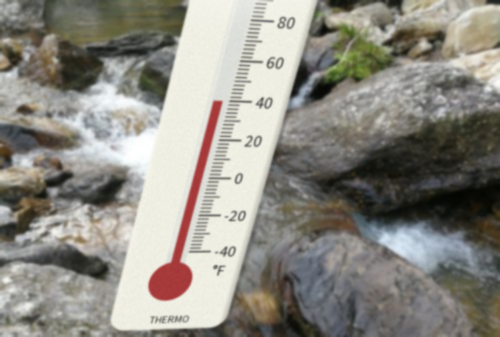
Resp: {"value": 40, "unit": "°F"}
